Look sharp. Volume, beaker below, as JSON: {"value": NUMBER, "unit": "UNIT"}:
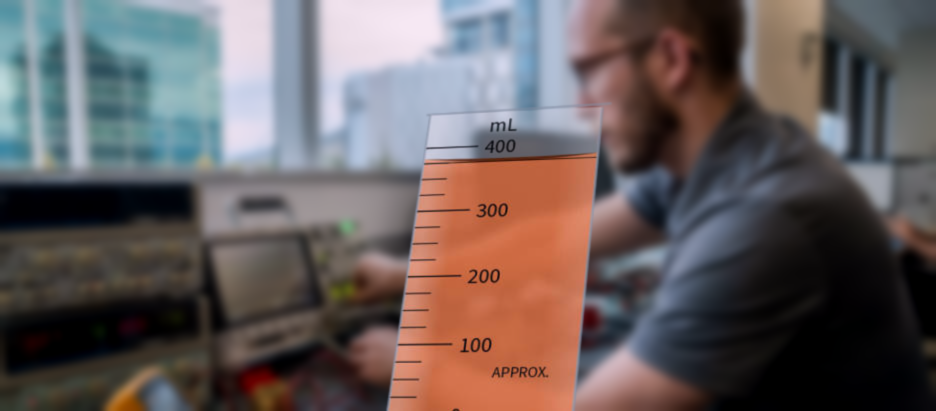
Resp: {"value": 375, "unit": "mL"}
